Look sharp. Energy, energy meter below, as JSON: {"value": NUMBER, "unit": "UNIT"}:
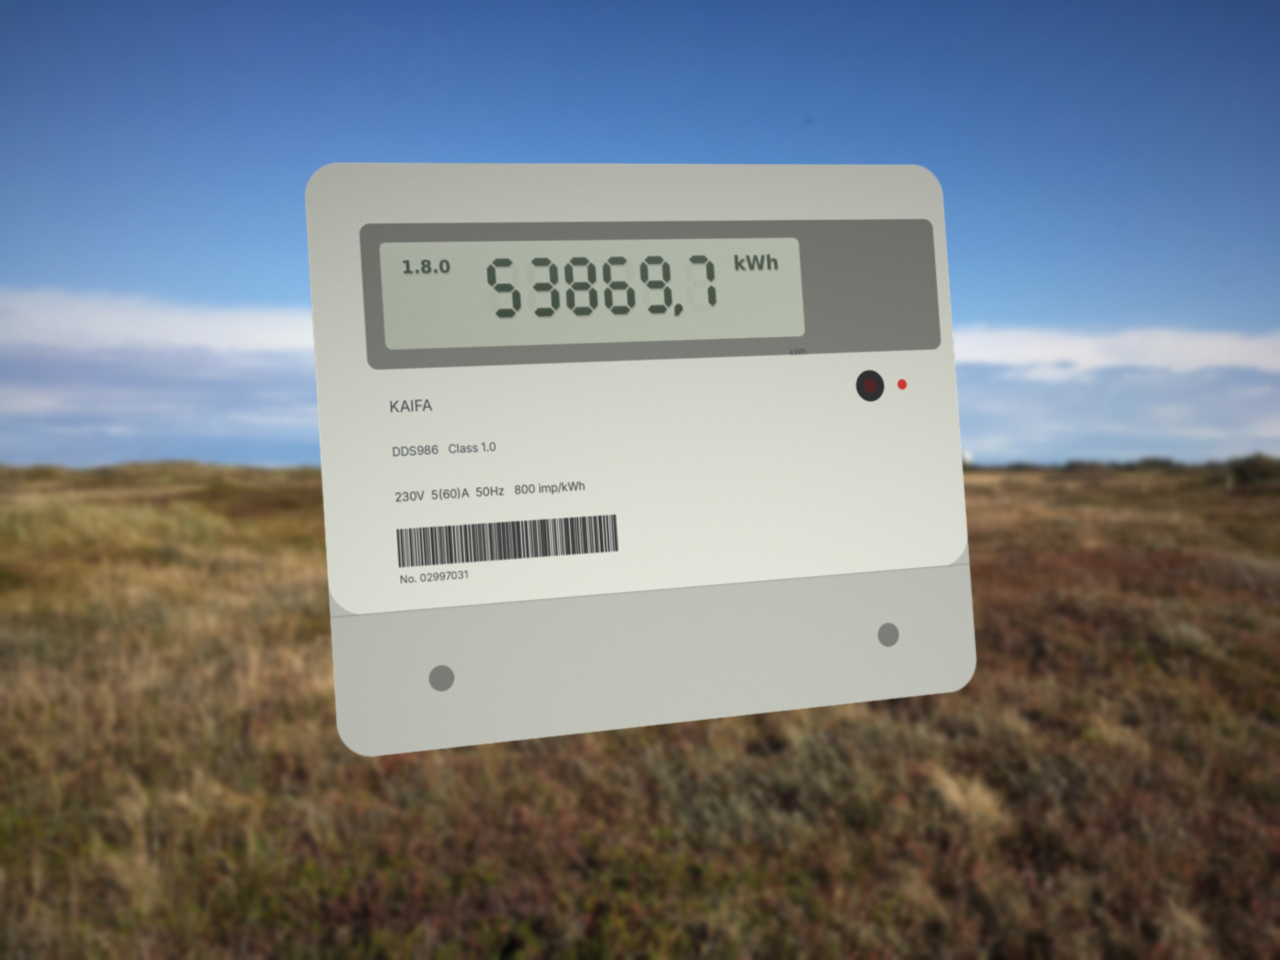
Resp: {"value": 53869.7, "unit": "kWh"}
